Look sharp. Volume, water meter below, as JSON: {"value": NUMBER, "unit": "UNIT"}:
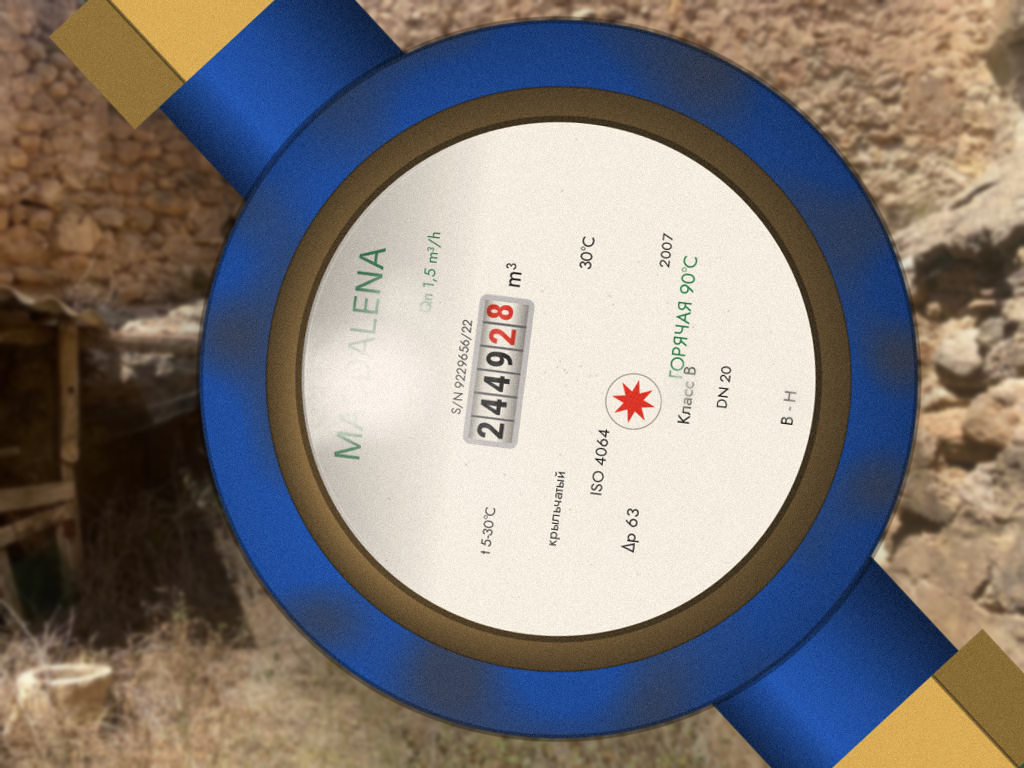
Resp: {"value": 2449.28, "unit": "m³"}
